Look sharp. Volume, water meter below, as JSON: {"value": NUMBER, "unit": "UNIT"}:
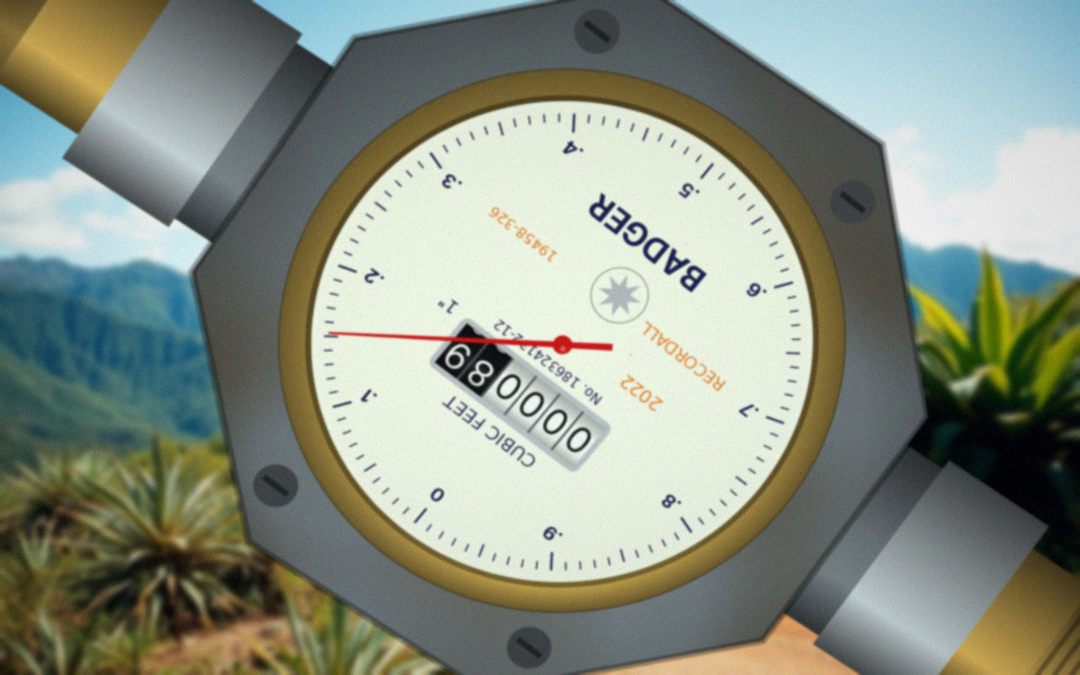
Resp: {"value": 89.15, "unit": "ft³"}
